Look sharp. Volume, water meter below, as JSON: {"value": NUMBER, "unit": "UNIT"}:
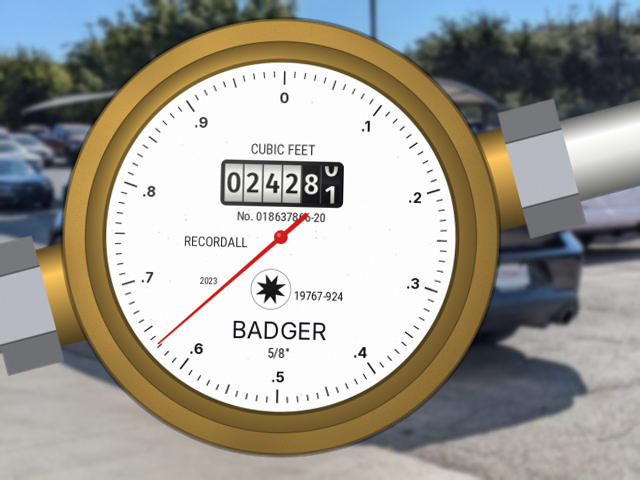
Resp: {"value": 24280.63, "unit": "ft³"}
